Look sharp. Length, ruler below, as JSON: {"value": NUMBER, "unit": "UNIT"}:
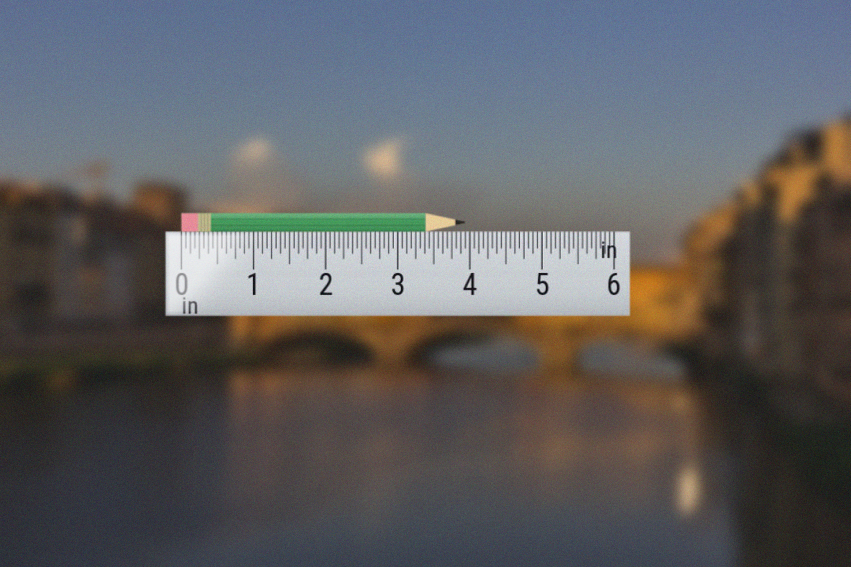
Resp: {"value": 3.9375, "unit": "in"}
